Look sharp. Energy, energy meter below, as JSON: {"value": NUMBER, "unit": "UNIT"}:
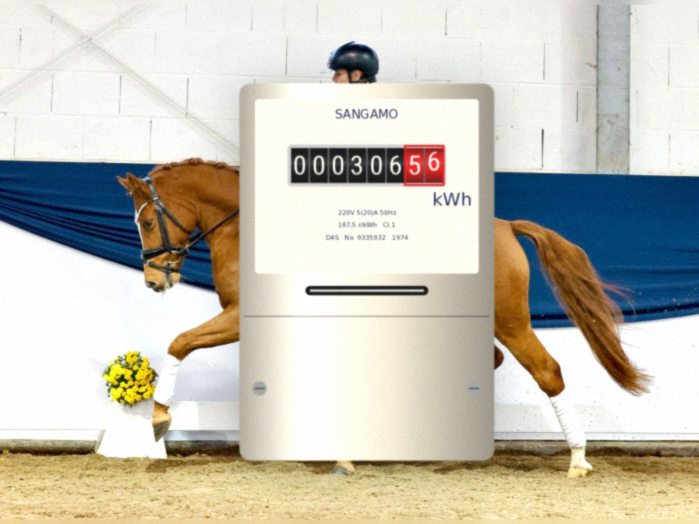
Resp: {"value": 306.56, "unit": "kWh"}
